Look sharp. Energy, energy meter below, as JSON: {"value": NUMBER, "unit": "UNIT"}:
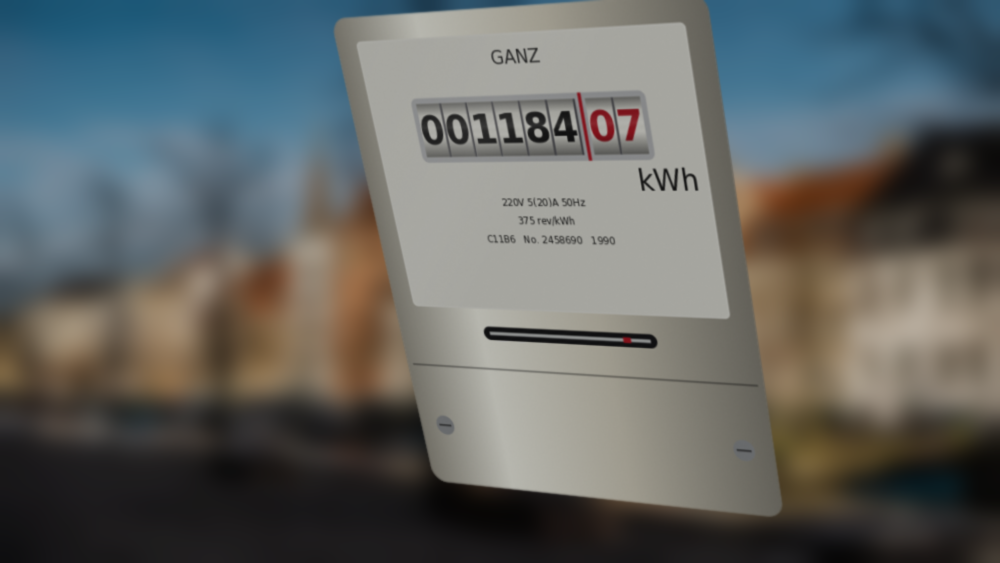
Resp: {"value": 1184.07, "unit": "kWh"}
